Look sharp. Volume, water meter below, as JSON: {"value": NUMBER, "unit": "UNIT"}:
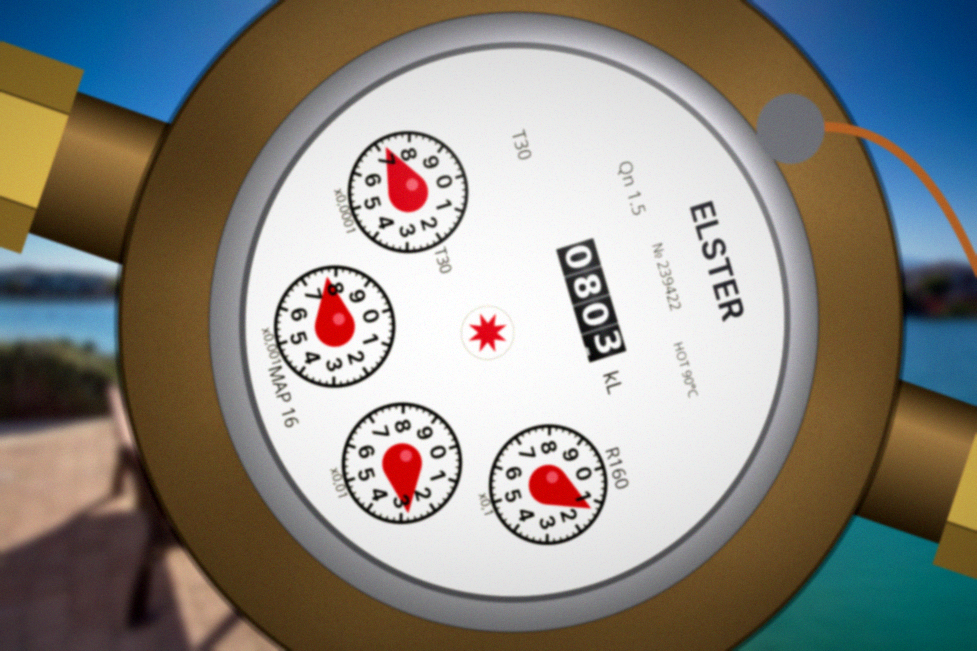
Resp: {"value": 803.1277, "unit": "kL"}
